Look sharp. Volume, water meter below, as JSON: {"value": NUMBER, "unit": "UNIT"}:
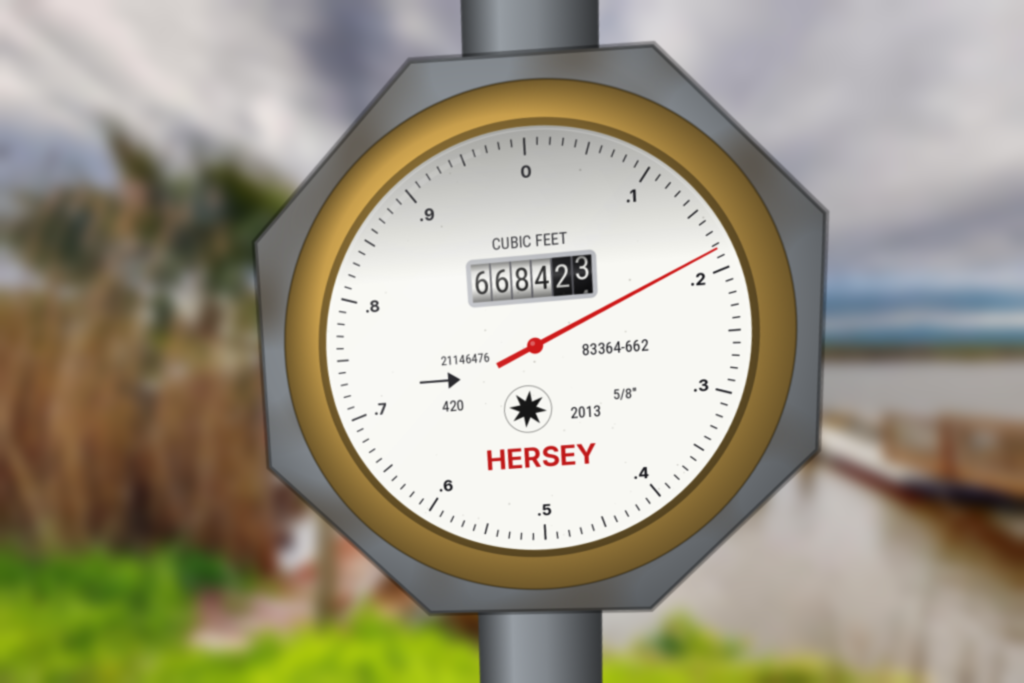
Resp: {"value": 668423.18, "unit": "ft³"}
